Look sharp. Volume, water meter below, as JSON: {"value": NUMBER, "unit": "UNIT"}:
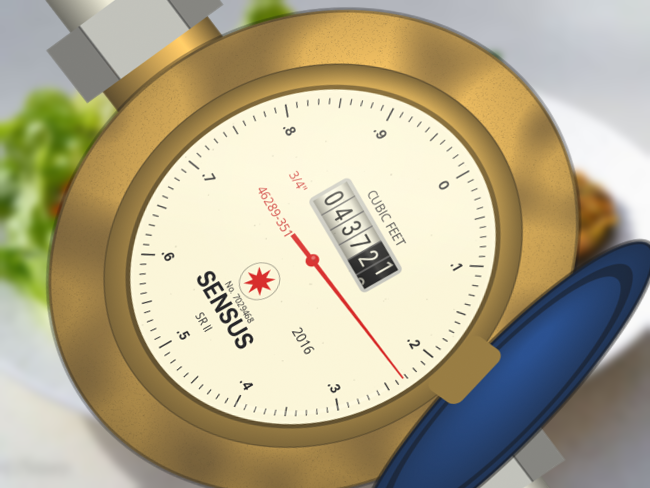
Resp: {"value": 43721.23, "unit": "ft³"}
